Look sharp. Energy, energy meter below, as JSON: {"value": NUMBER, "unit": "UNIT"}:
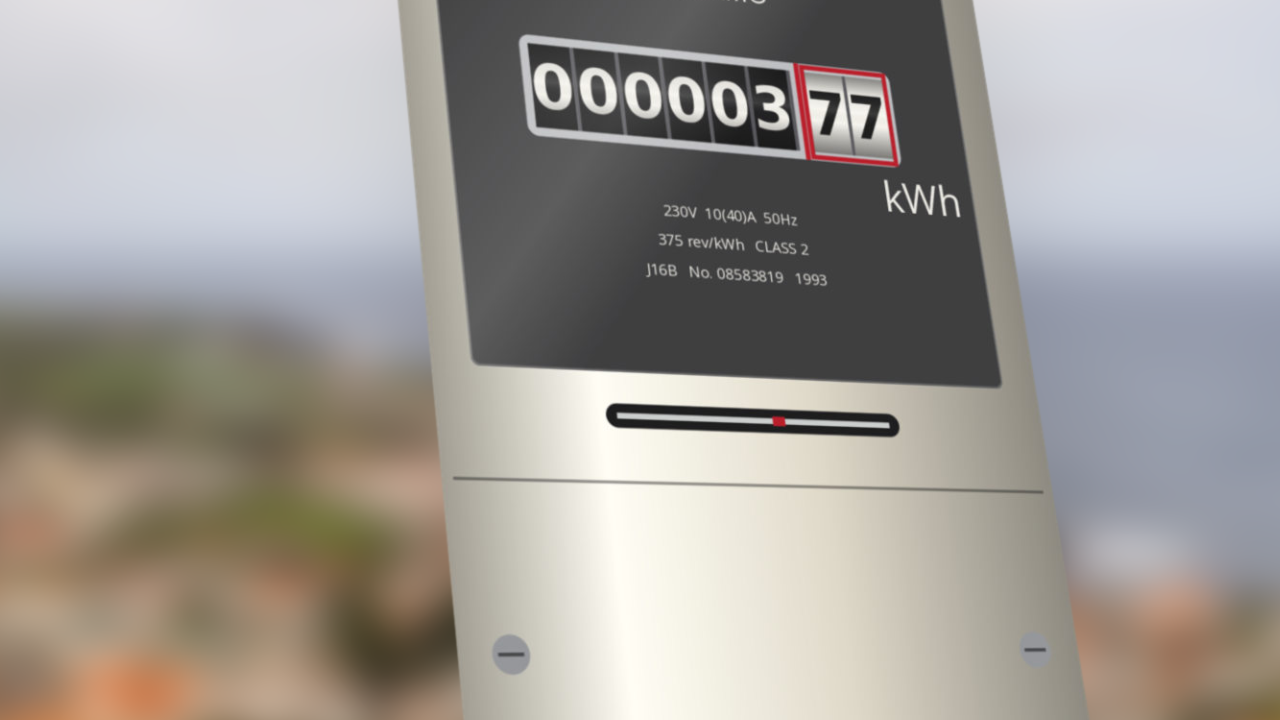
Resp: {"value": 3.77, "unit": "kWh"}
